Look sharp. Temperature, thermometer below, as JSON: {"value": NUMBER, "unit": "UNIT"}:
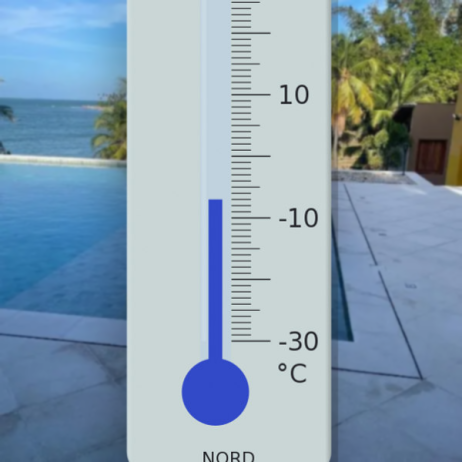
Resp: {"value": -7, "unit": "°C"}
